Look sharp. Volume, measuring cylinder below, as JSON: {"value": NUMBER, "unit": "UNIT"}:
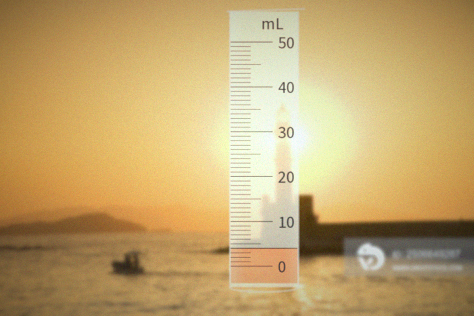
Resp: {"value": 4, "unit": "mL"}
